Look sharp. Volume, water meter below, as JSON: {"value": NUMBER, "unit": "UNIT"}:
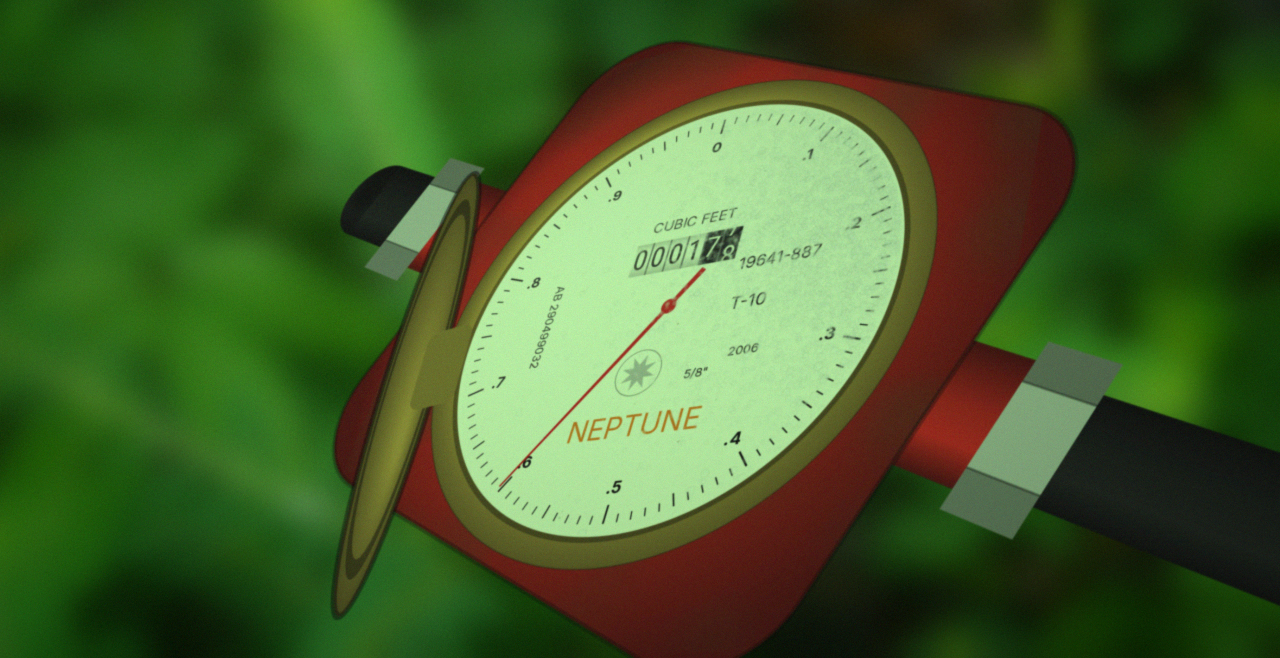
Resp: {"value": 177.60, "unit": "ft³"}
